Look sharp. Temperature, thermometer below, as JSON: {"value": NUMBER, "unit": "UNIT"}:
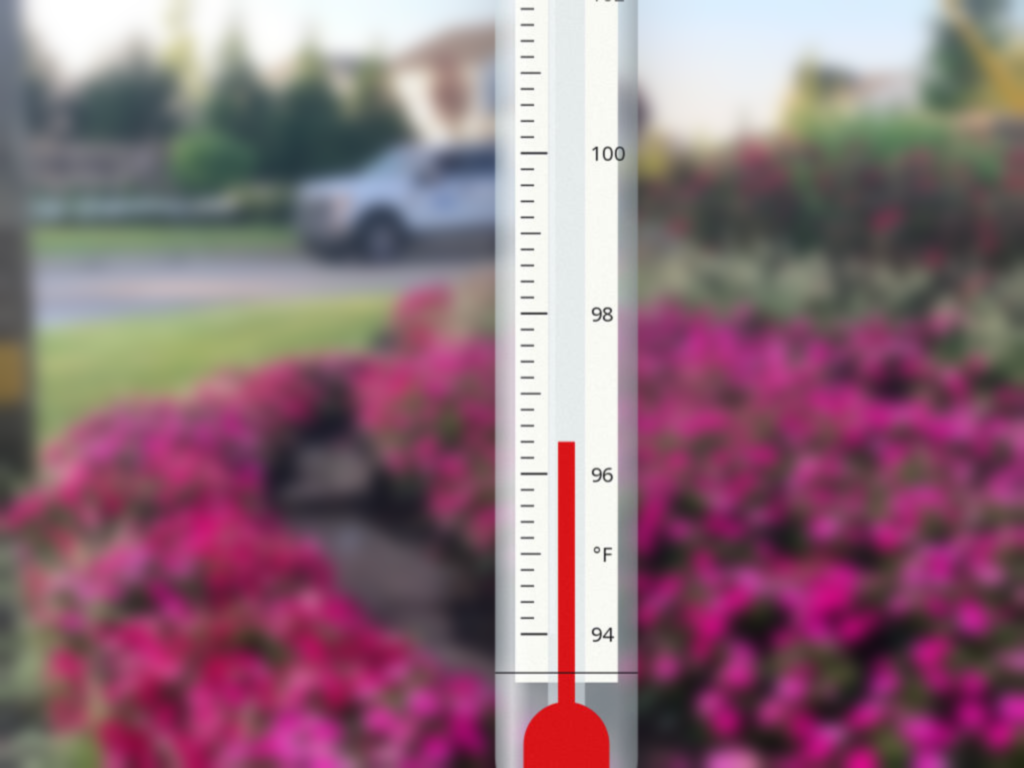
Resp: {"value": 96.4, "unit": "°F"}
